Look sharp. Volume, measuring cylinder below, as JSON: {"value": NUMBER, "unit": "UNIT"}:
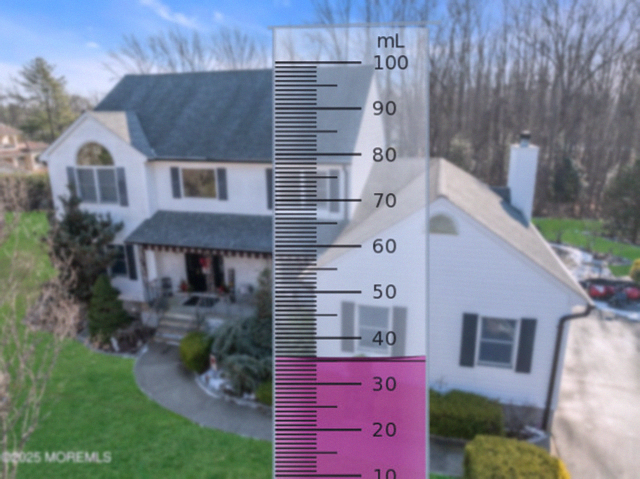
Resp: {"value": 35, "unit": "mL"}
